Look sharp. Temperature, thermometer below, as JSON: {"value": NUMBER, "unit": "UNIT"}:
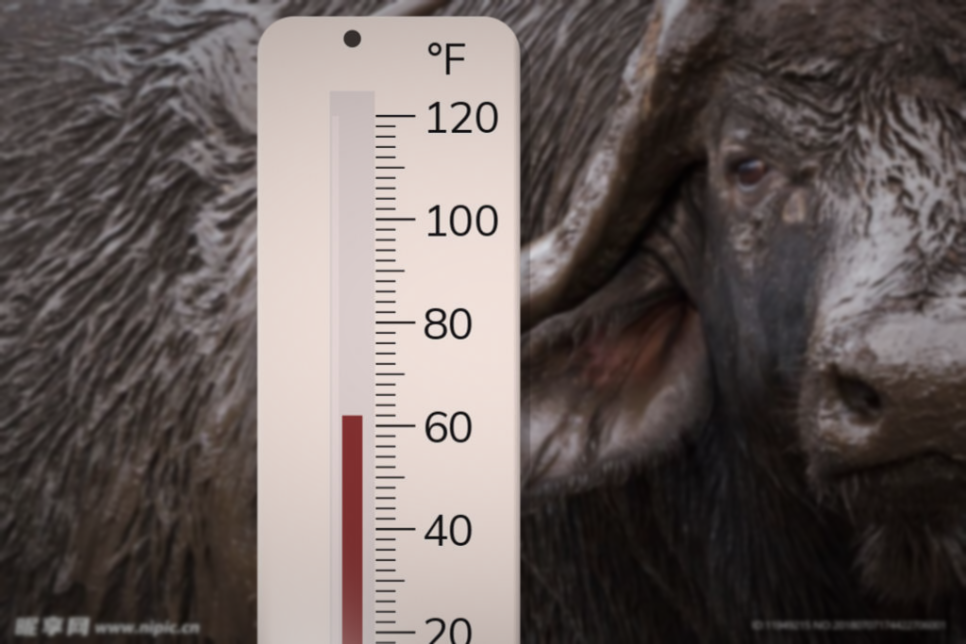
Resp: {"value": 62, "unit": "°F"}
